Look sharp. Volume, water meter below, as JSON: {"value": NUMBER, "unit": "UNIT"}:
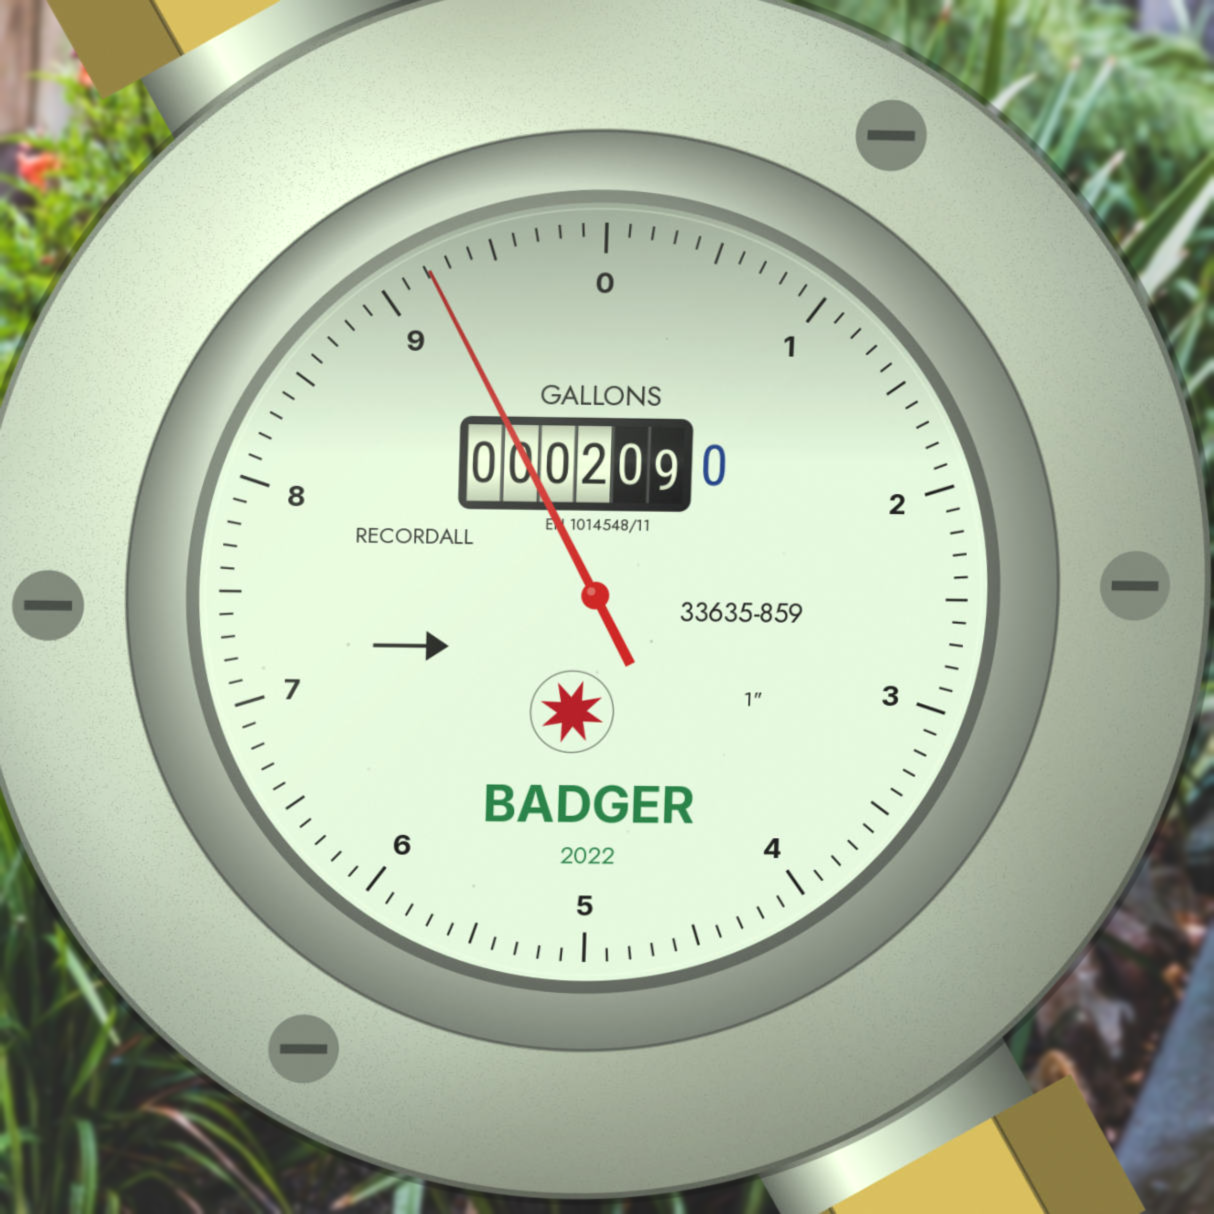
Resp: {"value": 2089.2, "unit": "gal"}
